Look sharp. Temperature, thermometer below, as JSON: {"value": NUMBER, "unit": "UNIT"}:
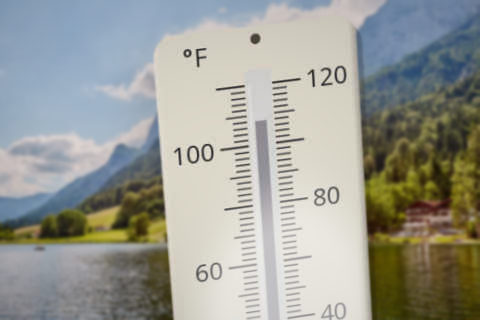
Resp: {"value": 108, "unit": "°F"}
